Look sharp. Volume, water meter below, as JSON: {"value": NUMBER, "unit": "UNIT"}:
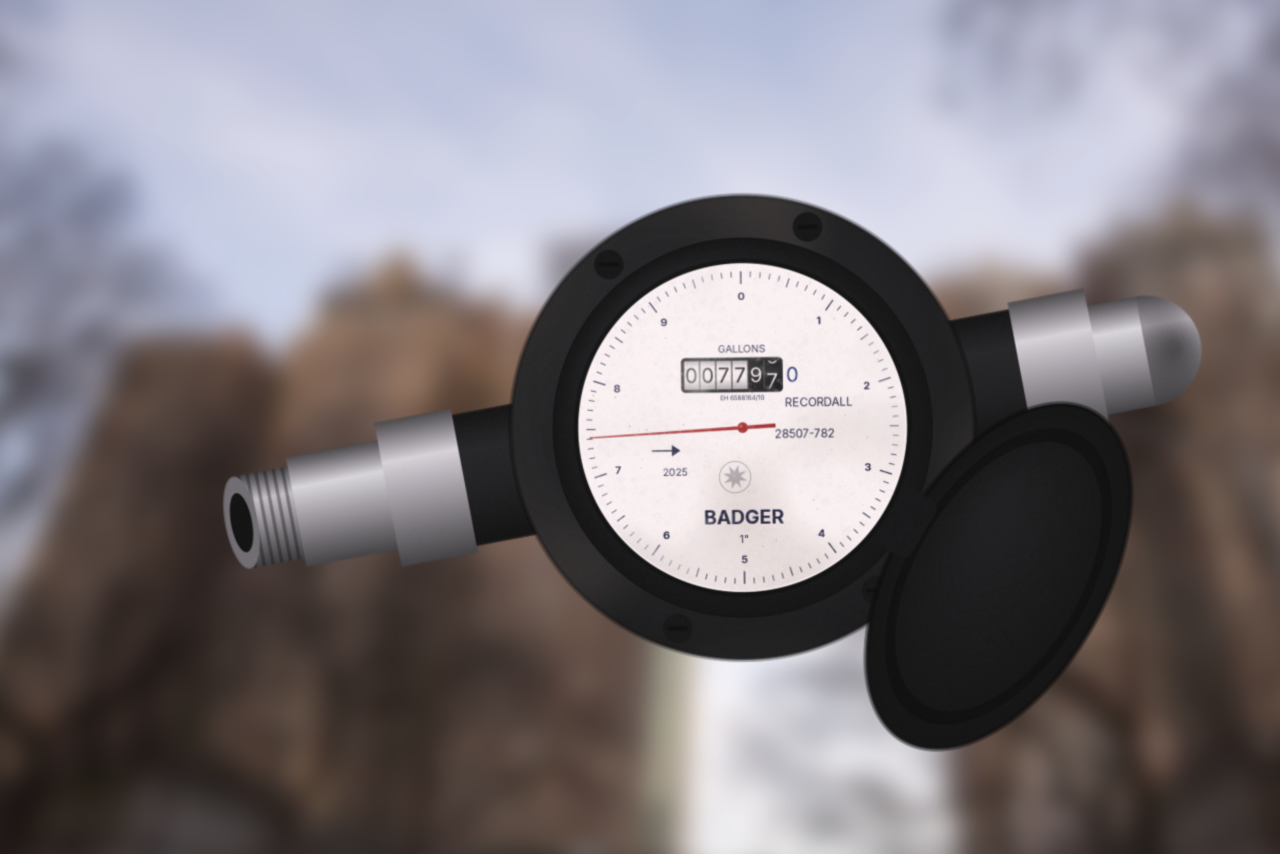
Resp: {"value": 77967.4, "unit": "gal"}
